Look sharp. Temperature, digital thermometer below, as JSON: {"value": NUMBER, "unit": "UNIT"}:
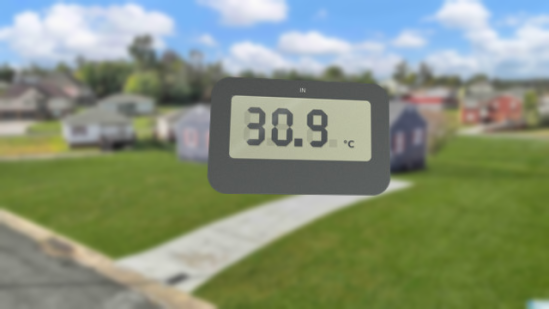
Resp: {"value": 30.9, "unit": "°C"}
